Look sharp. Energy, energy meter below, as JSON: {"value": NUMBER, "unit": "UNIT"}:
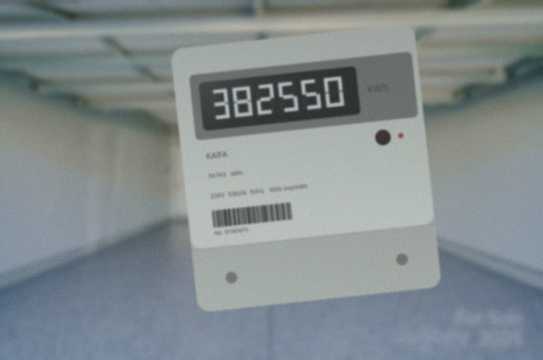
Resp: {"value": 382550, "unit": "kWh"}
